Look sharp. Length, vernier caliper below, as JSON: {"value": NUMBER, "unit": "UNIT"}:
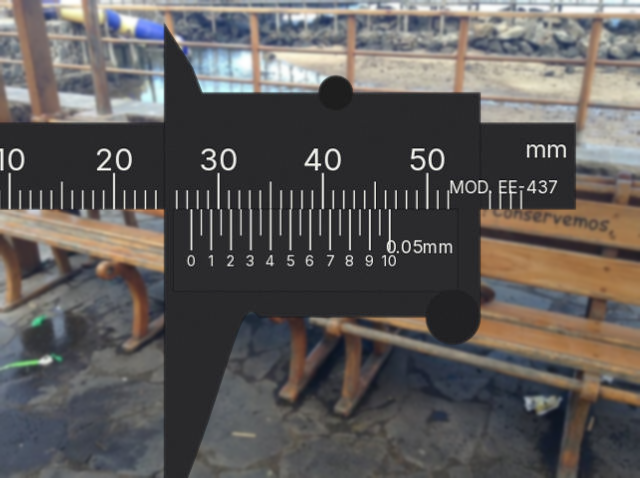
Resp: {"value": 27.4, "unit": "mm"}
